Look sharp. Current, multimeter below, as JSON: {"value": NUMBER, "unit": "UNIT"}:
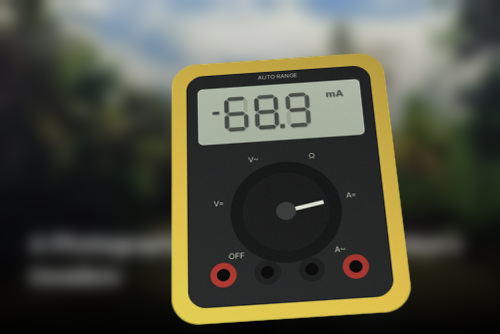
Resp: {"value": -68.9, "unit": "mA"}
